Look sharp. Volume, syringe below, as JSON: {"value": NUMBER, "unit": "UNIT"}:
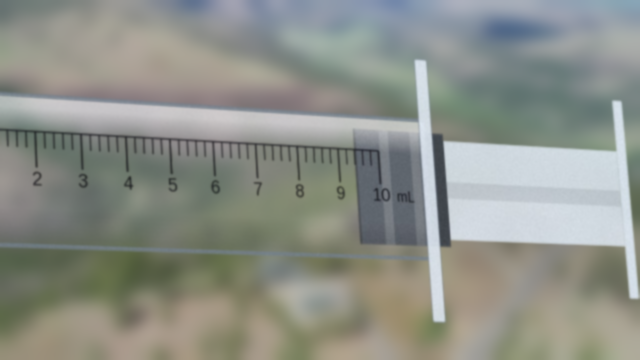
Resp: {"value": 9.4, "unit": "mL"}
